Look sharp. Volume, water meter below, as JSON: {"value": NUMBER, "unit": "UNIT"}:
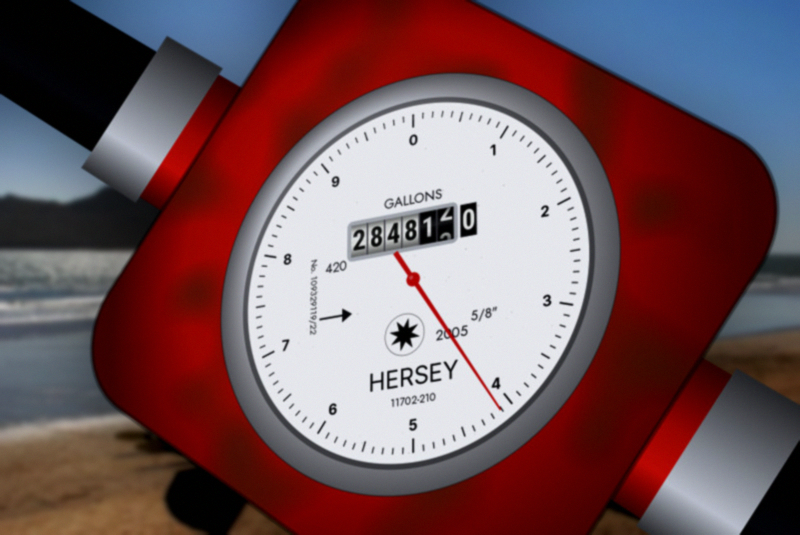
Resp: {"value": 2848124.1, "unit": "gal"}
